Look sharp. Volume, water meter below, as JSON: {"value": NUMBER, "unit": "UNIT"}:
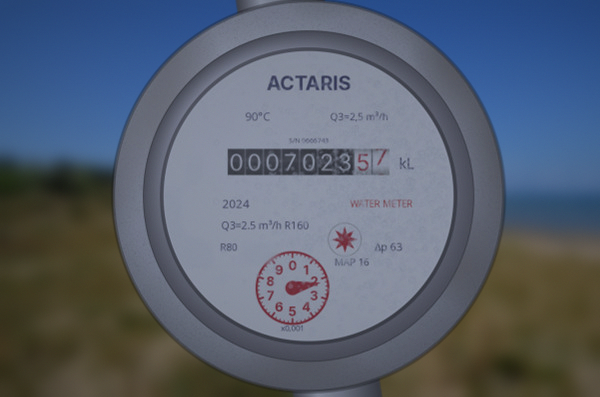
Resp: {"value": 7023.572, "unit": "kL"}
